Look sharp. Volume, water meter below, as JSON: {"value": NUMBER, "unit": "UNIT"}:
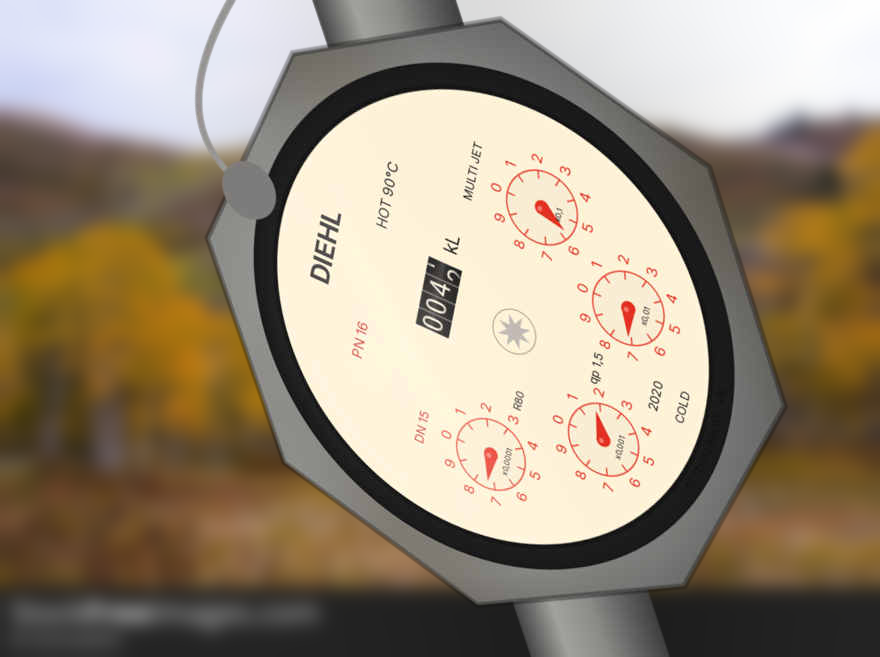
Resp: {"value": 41.5717, "unit": "kL"}
